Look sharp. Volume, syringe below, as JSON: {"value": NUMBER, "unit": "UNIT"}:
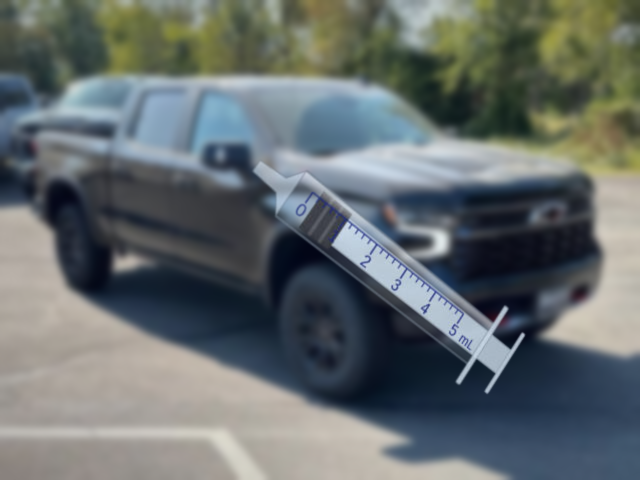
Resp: {"value": 0.2, "unit": "mL"}
